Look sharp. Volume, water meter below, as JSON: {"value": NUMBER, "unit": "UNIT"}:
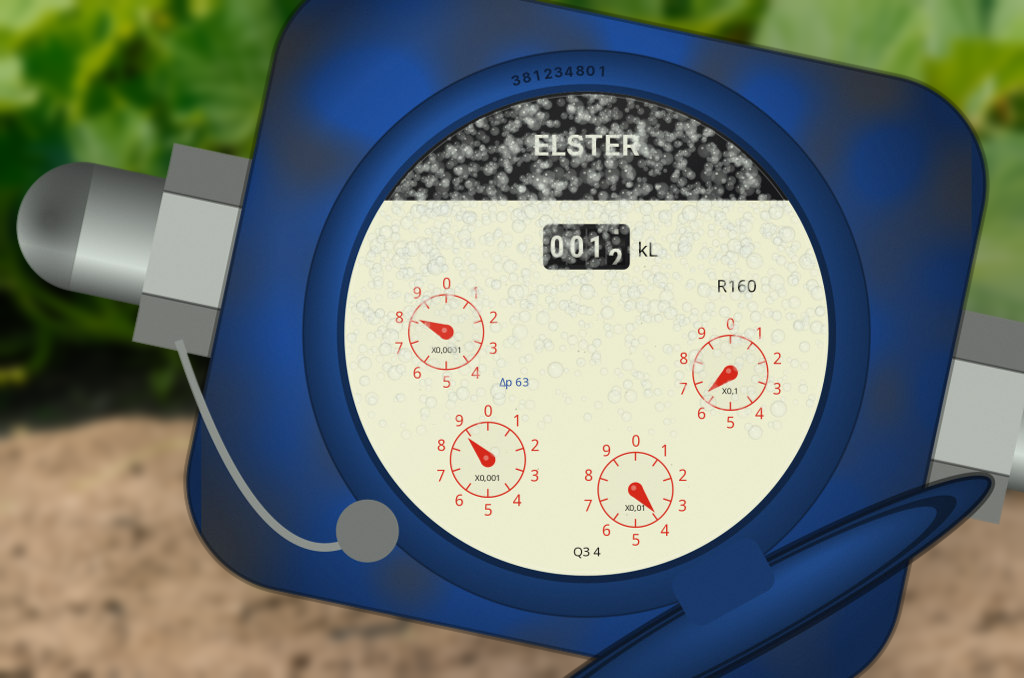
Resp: {"value": 11.6388, "unit": "kL"}
